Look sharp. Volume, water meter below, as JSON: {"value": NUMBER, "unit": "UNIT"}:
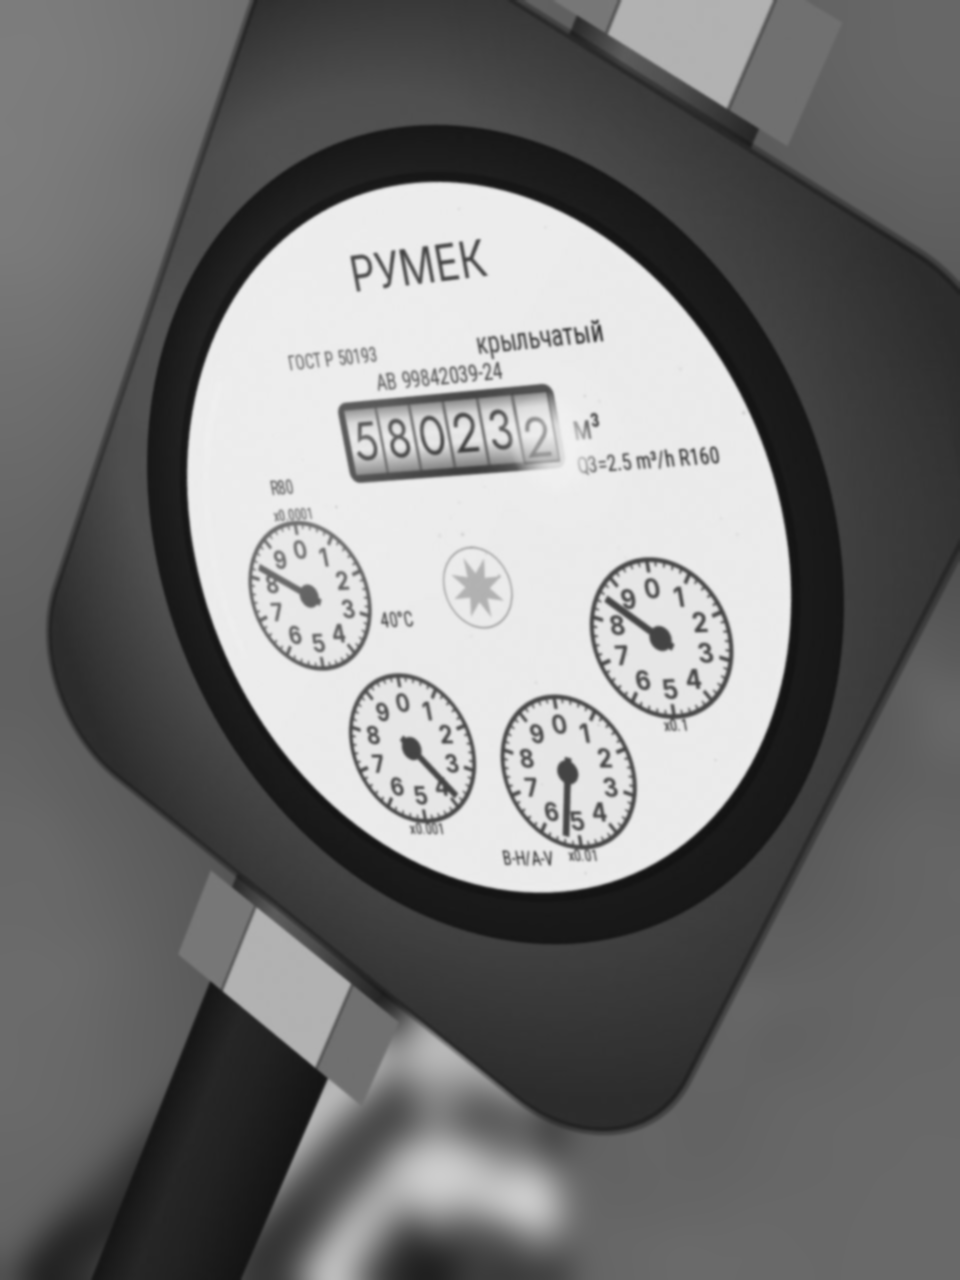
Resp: {"value": 580231.8538, "unit": "m³"}
